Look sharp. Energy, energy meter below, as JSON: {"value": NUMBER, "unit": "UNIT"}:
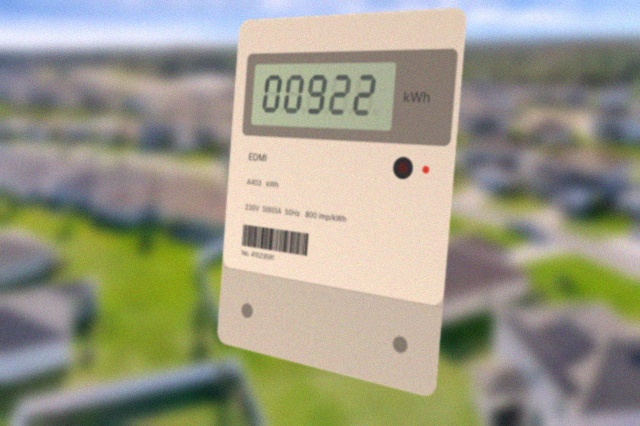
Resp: {"value": 922, "unit": "kWh"}
